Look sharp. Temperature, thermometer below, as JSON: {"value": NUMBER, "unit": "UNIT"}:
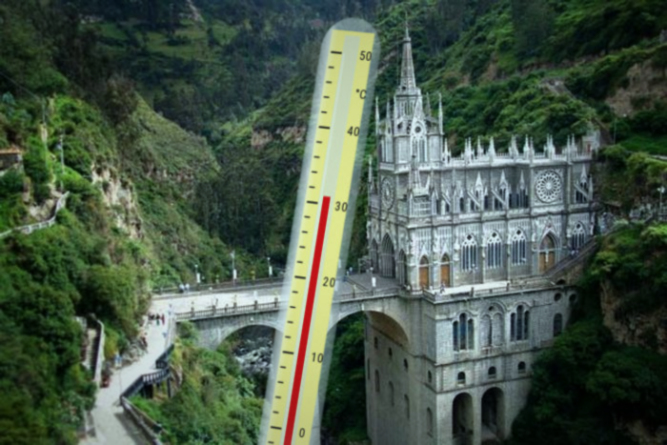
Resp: {"value": 31, "unit": "°C"}
